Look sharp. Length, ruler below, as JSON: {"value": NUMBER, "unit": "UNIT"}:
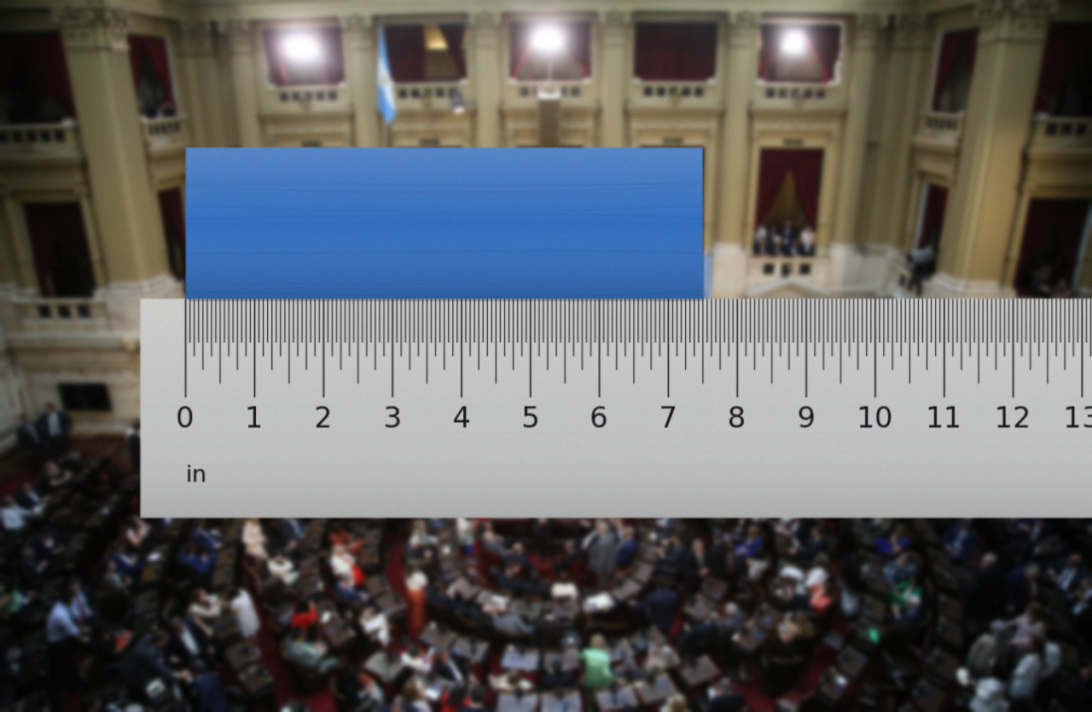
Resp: {"value": 7.5, "unit": "in"}
